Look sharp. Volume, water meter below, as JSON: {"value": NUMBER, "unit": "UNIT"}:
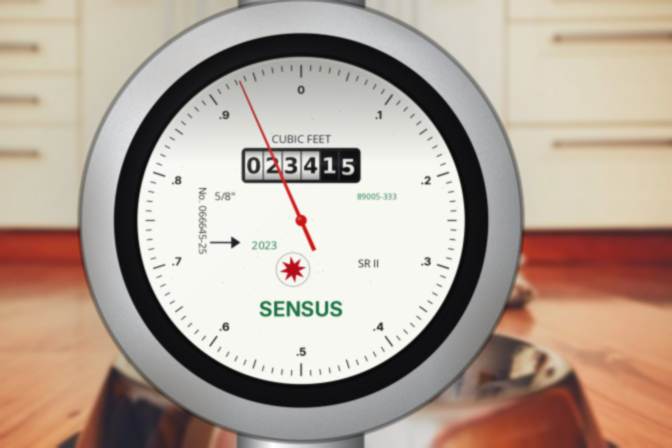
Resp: {"value": 23414.93, "unit": "ft³"}
